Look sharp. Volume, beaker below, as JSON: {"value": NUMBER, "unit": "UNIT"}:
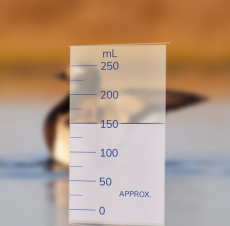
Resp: {"value": 150, "unit": "mL"}
